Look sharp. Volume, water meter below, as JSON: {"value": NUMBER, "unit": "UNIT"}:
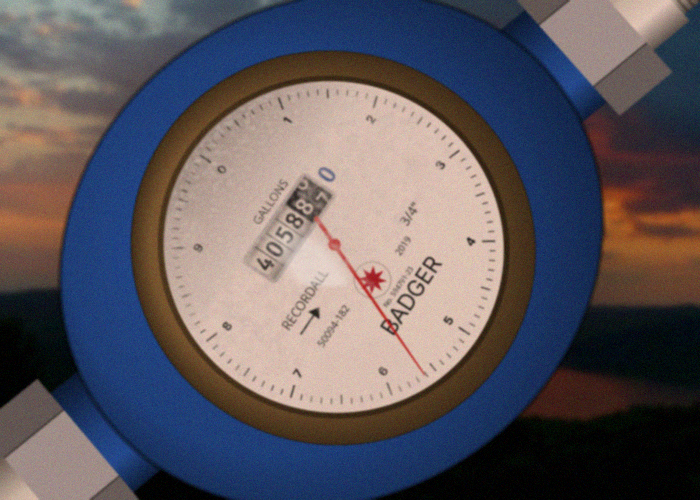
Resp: {"value": 4058865.6, "unit": "gal"}
